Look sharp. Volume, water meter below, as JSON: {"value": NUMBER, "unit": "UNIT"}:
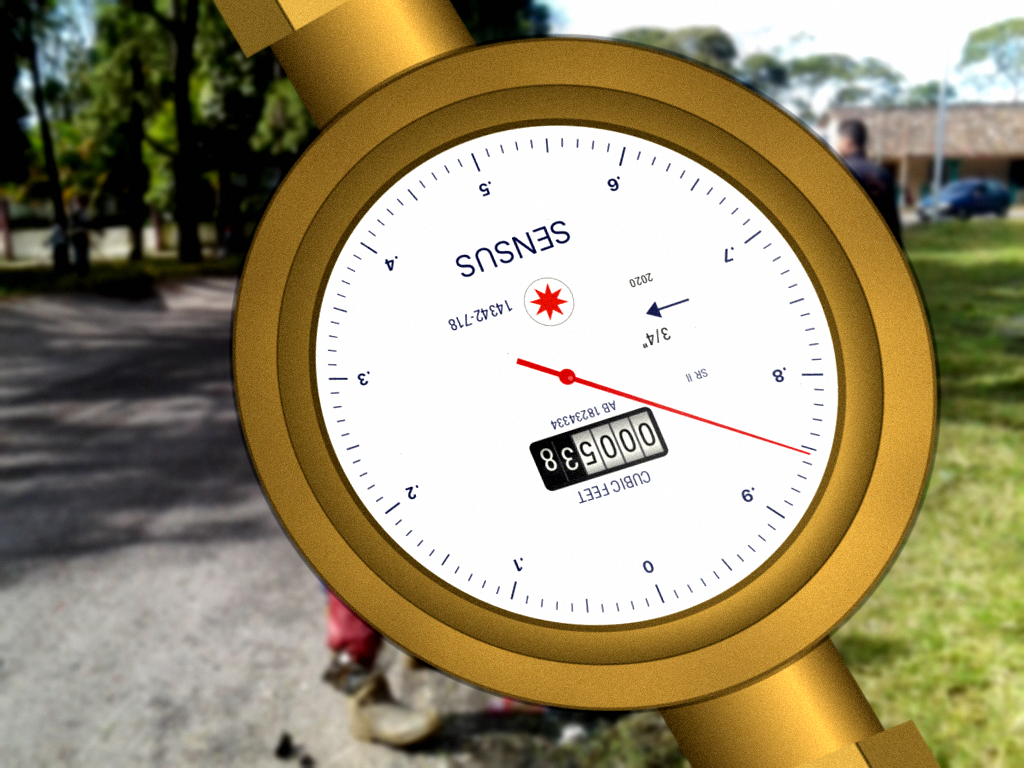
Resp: {"value": 537.85, "unit": "ft³"}
